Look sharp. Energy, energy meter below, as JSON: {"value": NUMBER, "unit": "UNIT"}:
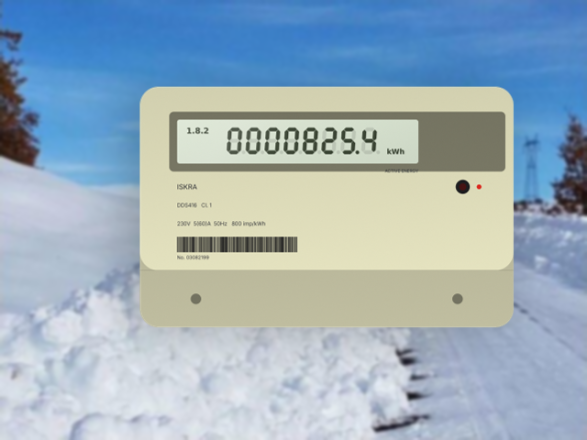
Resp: {"value": 825.4, "unit": "kWh"}
